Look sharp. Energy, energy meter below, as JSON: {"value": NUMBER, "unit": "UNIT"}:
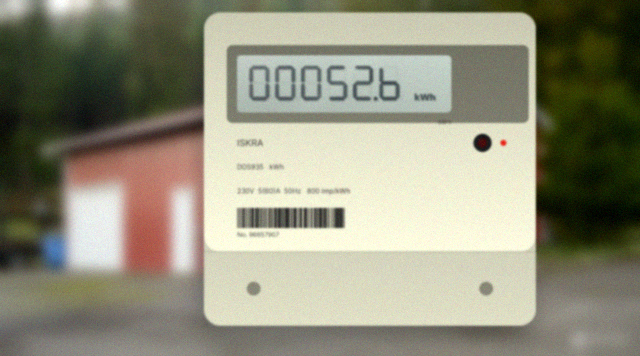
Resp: {"value": 52.6, "unit": "kWh"}
